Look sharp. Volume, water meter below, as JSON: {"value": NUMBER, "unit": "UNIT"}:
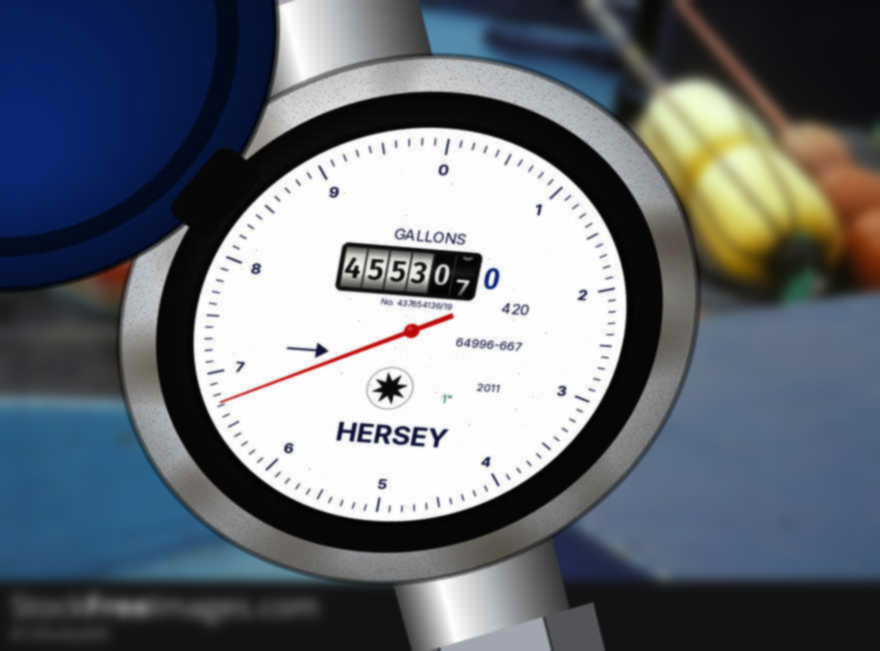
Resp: {"value": 4553066.7, "unit": "gal"}
